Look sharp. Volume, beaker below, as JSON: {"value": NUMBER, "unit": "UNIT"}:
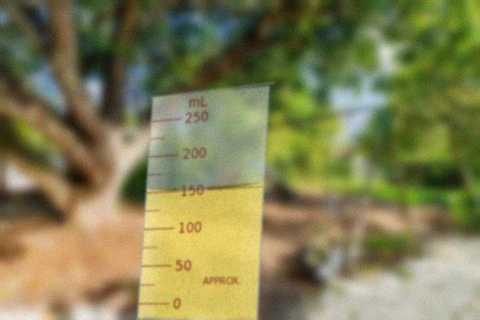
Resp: {"value": 150, "unit": "mL"}
